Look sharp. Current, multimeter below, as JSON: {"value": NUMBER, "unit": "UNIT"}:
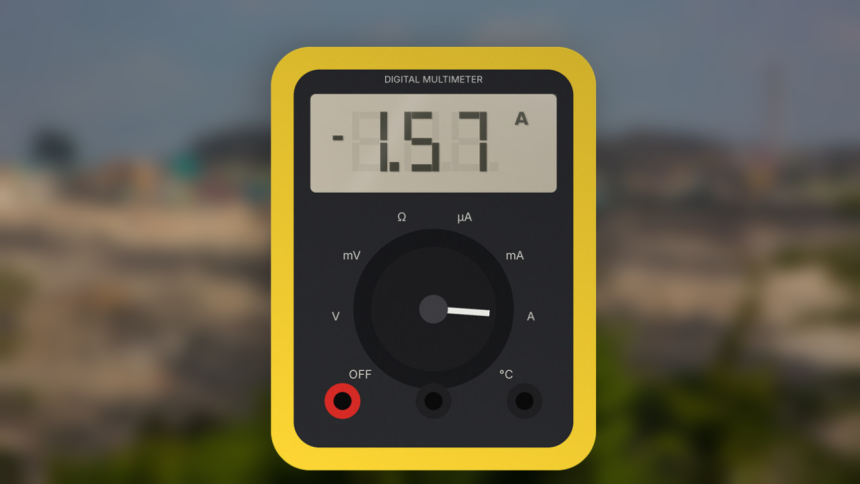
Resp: {"value": -1.57, "unit": "A"}
